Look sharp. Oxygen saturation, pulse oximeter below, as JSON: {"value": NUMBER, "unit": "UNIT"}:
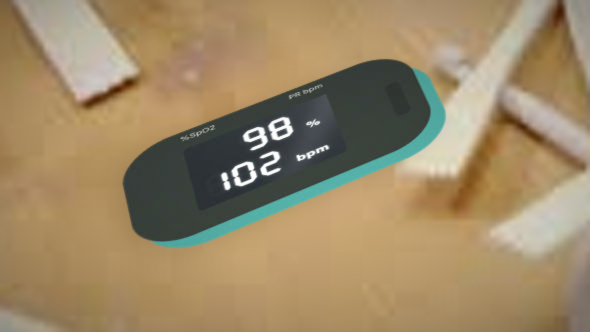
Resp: {"value": 98, "unit": "%"}
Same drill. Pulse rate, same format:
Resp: {"value": 102, "unit": "bpm"}
